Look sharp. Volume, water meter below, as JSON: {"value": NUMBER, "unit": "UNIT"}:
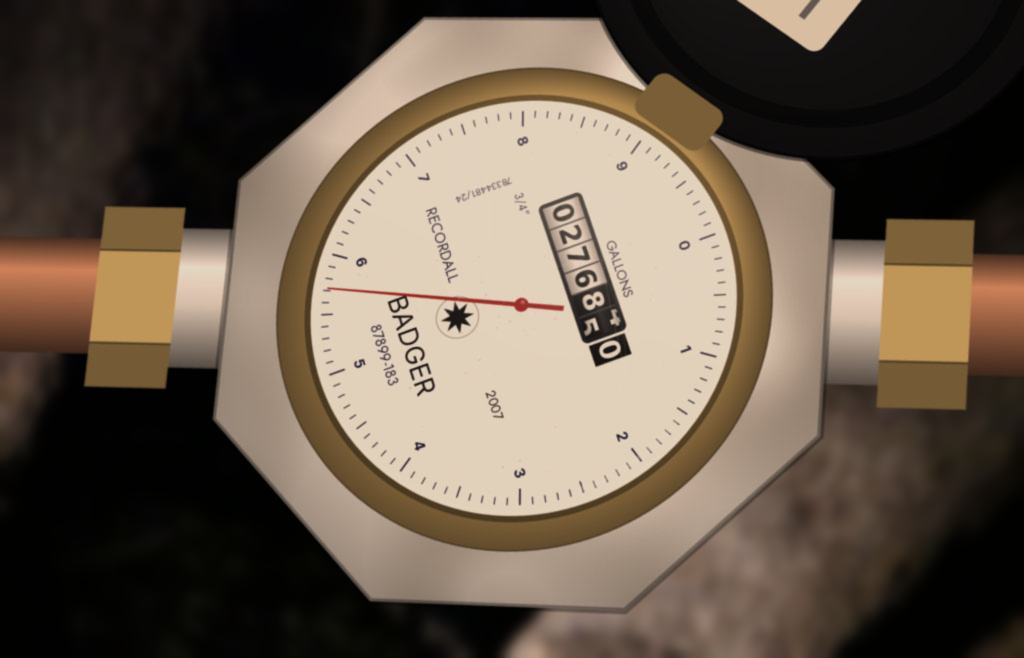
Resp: {"value": 276845.7, "unit": "gal"}
